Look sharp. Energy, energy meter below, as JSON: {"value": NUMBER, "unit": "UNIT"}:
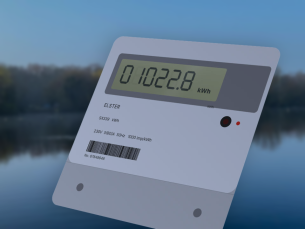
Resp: {"value": 1022.8, "unit": "kWh"}
